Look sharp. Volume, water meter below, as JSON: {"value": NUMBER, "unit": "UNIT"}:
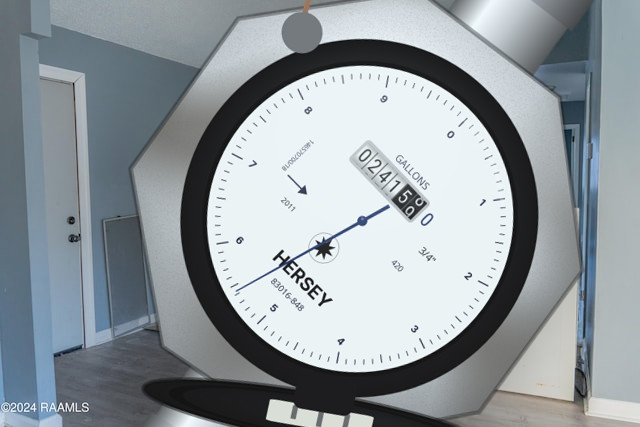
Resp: {"value": 241585.4, "unit": "gal"}
